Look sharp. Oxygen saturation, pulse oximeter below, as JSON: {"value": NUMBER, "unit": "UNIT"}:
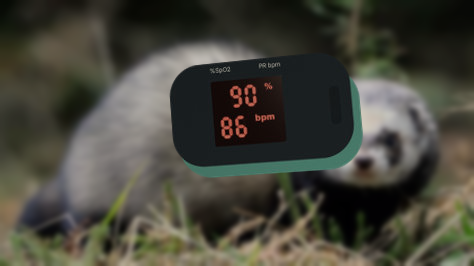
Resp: {"value": 90, "unit": "%"}
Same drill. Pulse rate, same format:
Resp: {"value": 86, "unit": "bpm"}
